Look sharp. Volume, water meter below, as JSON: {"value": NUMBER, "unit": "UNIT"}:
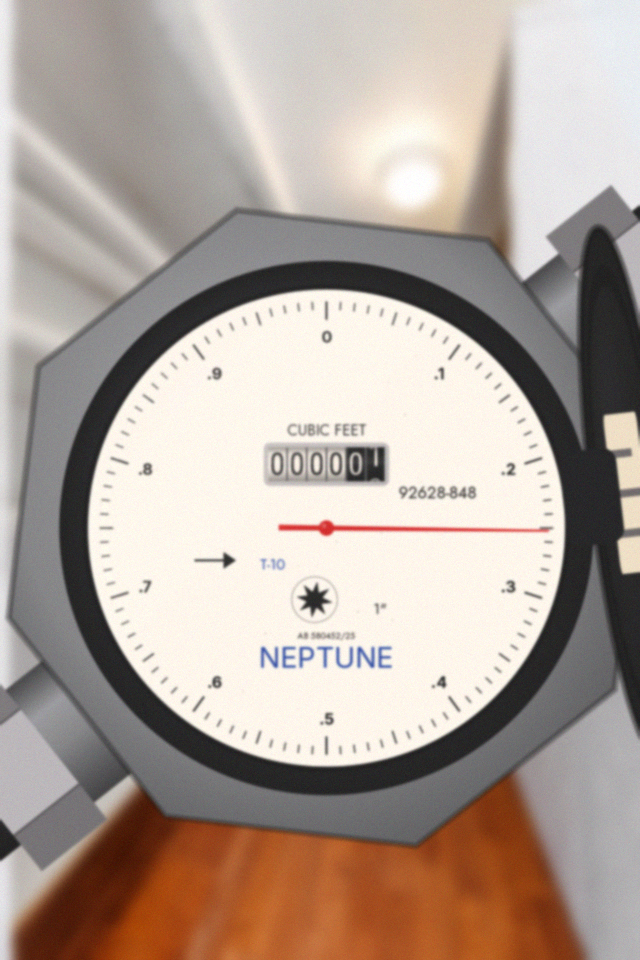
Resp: {"value": 1.25, "unit": "ft³"}
